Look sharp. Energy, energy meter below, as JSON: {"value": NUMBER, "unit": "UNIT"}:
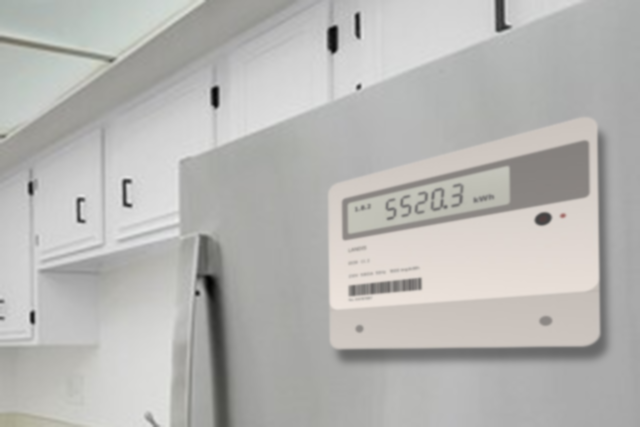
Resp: {"value": 5520.3, "unit": "kWh"}
